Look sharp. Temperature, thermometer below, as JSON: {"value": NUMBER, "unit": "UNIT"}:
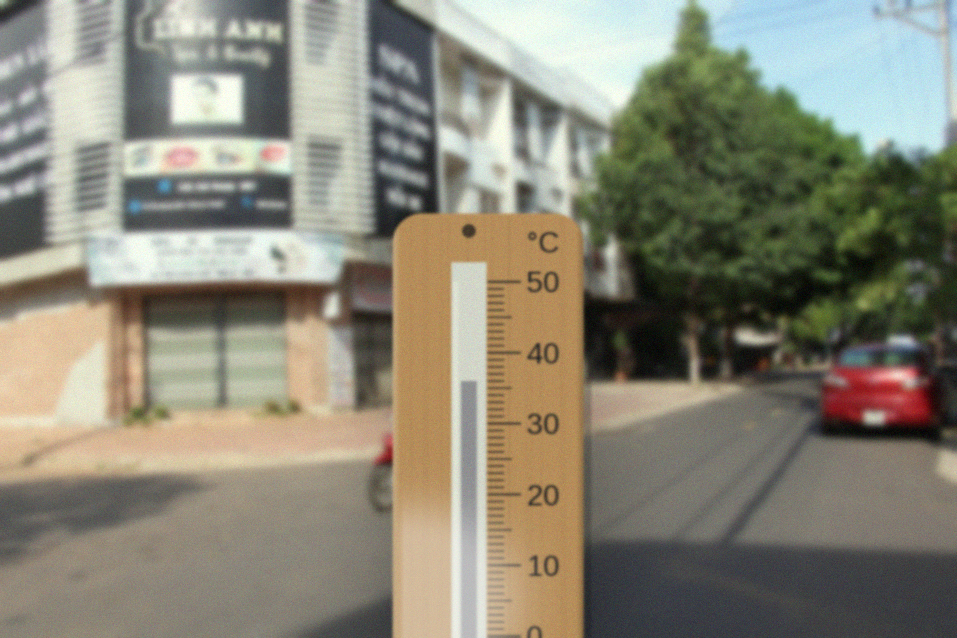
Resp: {"value": 36, "unit": "°C"}
